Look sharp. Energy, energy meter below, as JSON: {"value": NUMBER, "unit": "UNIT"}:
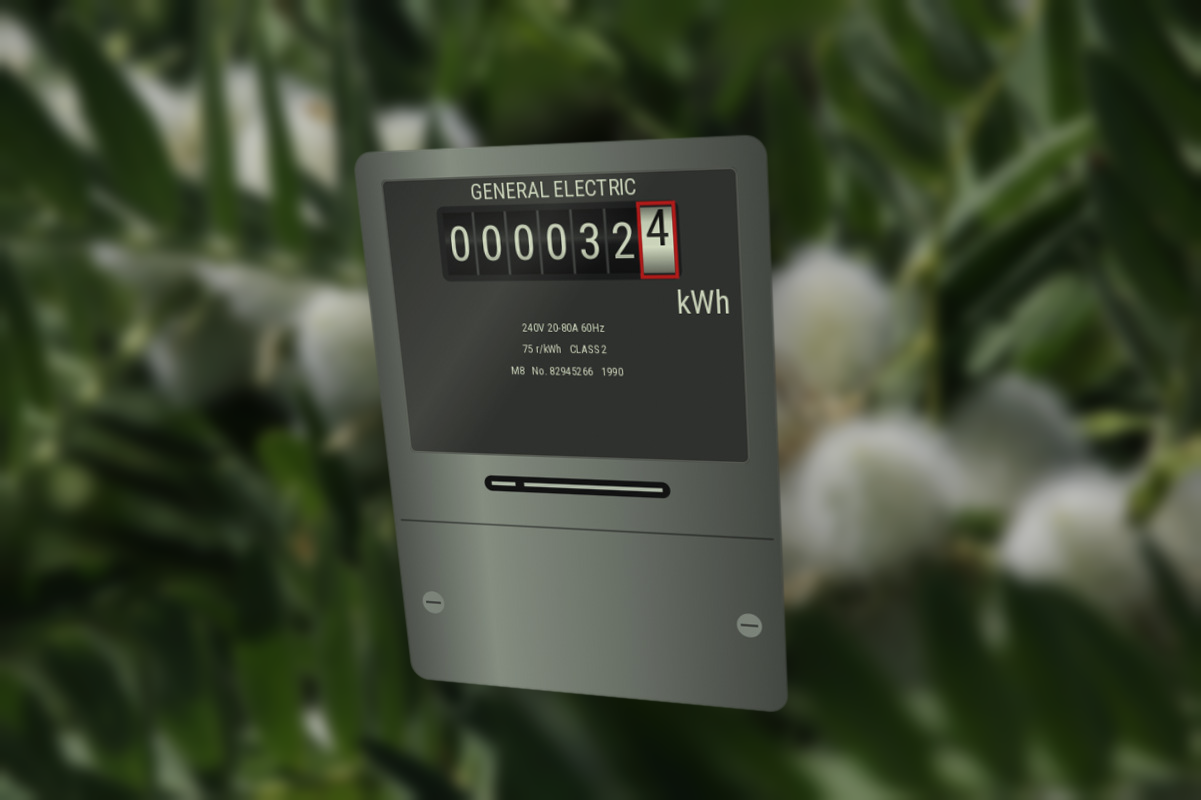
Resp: {"value": 32.4, "unit": "kWh"}
